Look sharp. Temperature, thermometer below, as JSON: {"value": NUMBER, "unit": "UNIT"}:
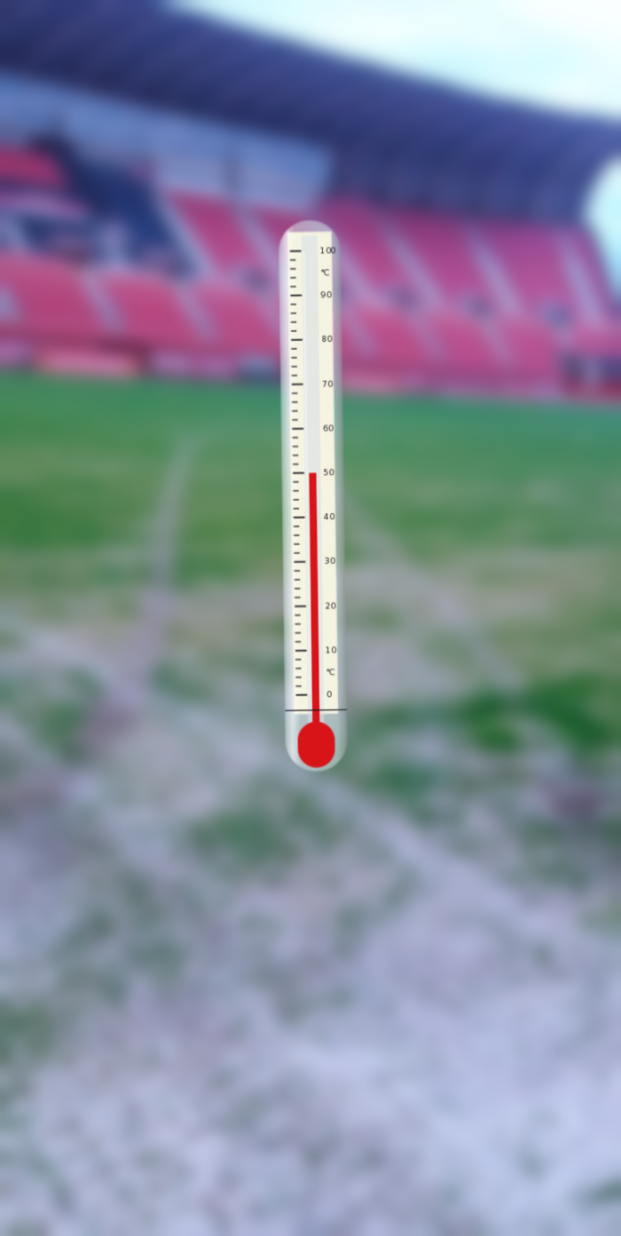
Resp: {"value": 50, "unit": "°C"}
